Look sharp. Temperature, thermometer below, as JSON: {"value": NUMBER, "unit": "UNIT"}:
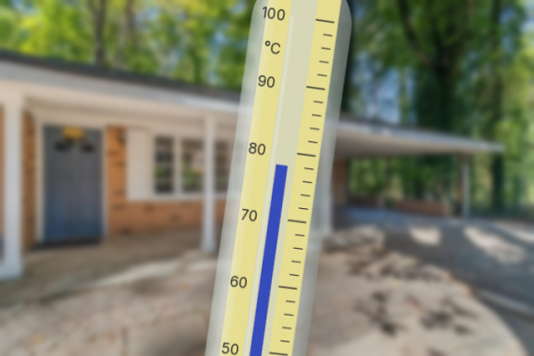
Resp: {"value": 78, "unit": "°C"}
